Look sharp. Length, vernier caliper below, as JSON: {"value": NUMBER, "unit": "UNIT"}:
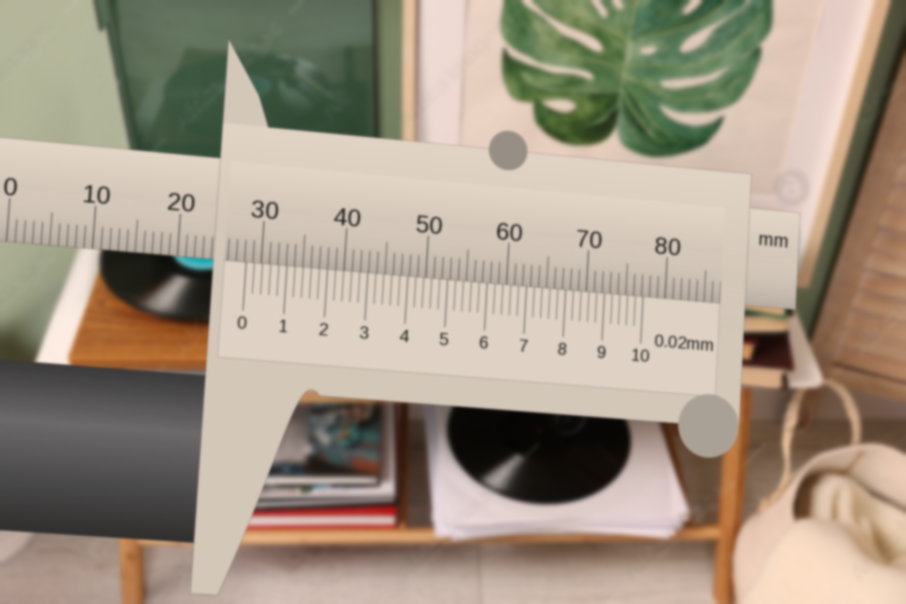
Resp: {"value": 28.2, "unit": "mm"}
